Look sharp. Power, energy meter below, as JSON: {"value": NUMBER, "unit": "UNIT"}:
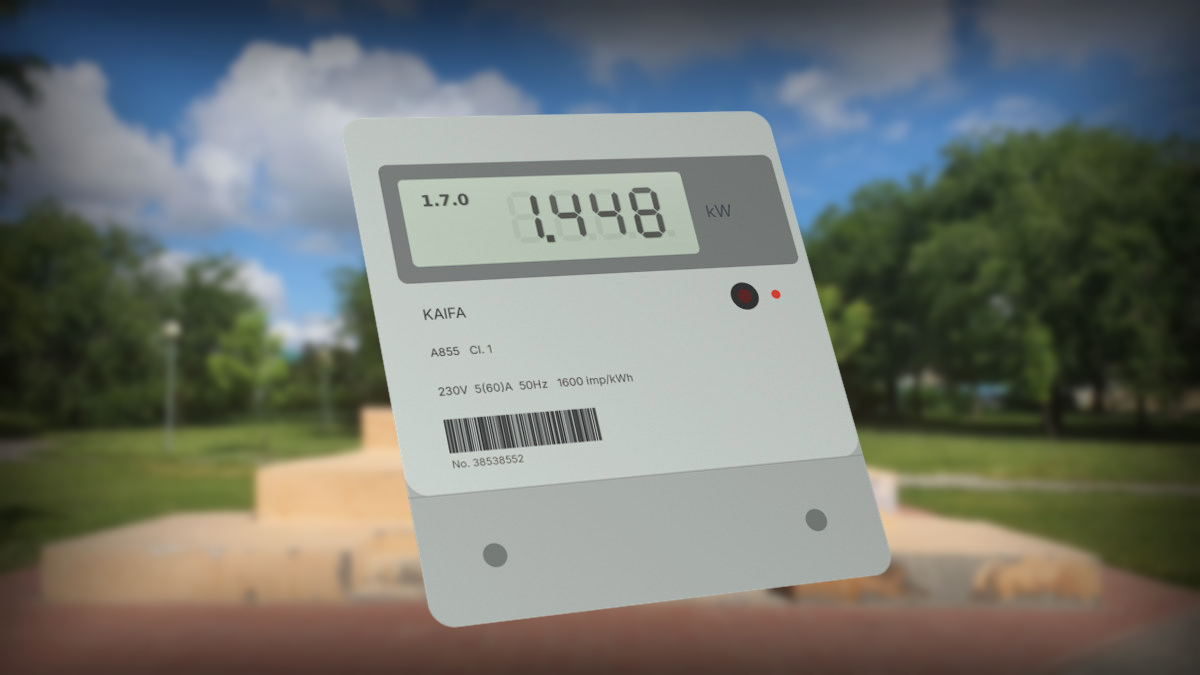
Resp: {"value": 1.448, "unit": "kW"}
